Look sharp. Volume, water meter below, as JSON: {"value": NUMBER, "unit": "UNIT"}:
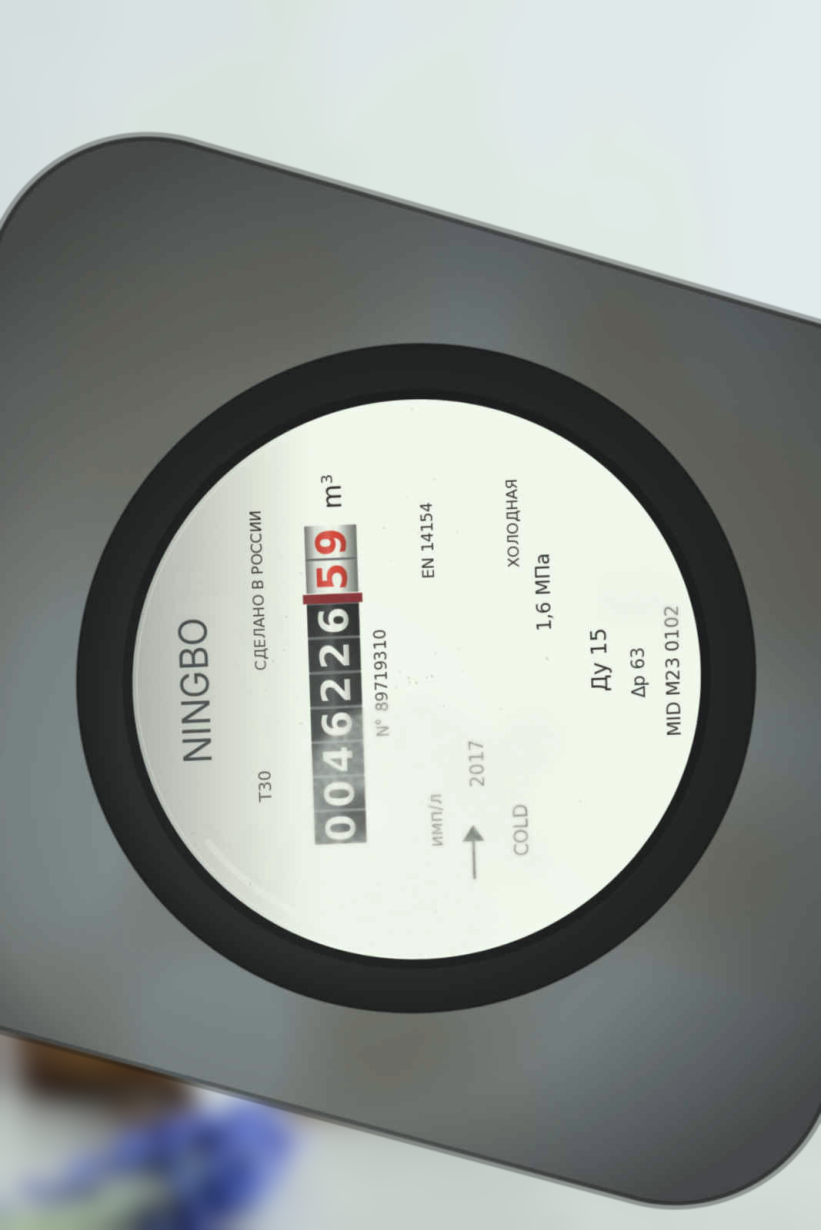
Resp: {"value": 46226.59, "unit": "m³"}
